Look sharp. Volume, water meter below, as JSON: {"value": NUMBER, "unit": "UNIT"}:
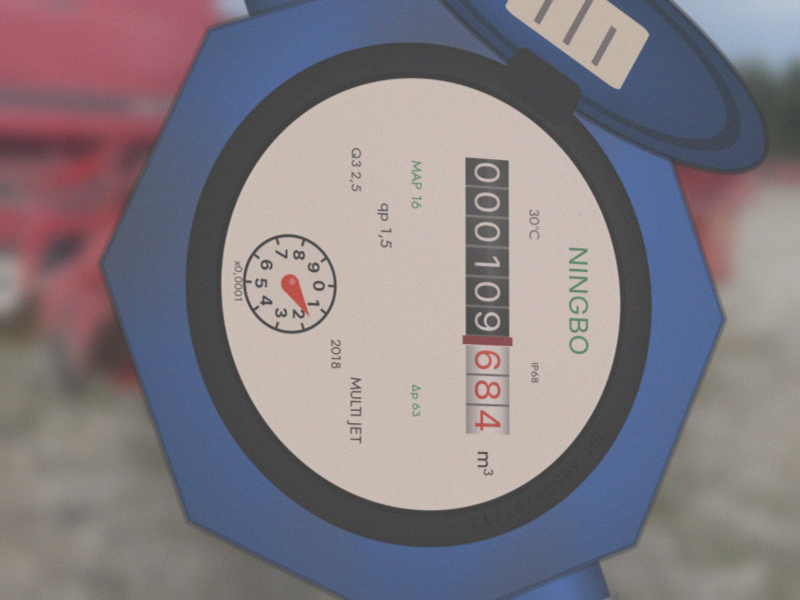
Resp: {"value": 109.6841, "unit": "m³"}
